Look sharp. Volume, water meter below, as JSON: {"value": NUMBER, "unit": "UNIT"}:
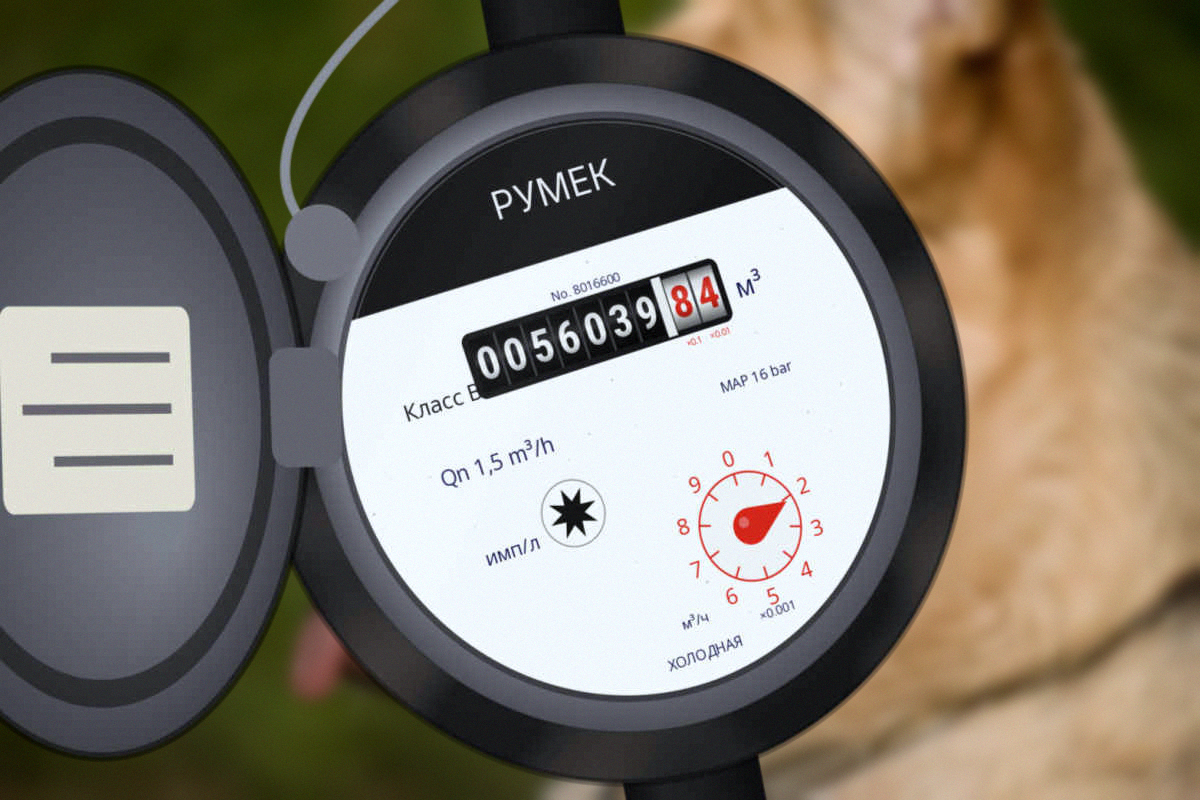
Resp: {"value": 56039.842, "unit": "m³"}
